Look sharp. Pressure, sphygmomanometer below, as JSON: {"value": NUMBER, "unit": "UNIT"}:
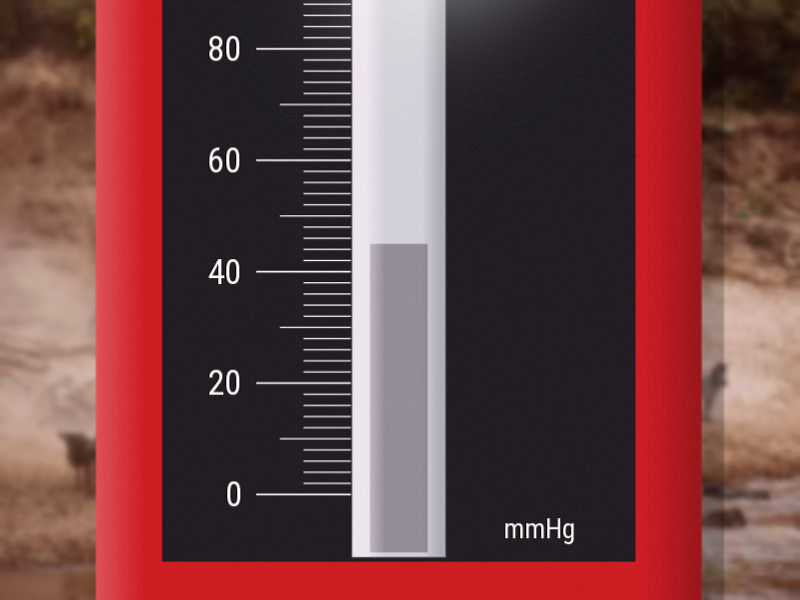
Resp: {"value": 45, "unit": "mmHg"}
